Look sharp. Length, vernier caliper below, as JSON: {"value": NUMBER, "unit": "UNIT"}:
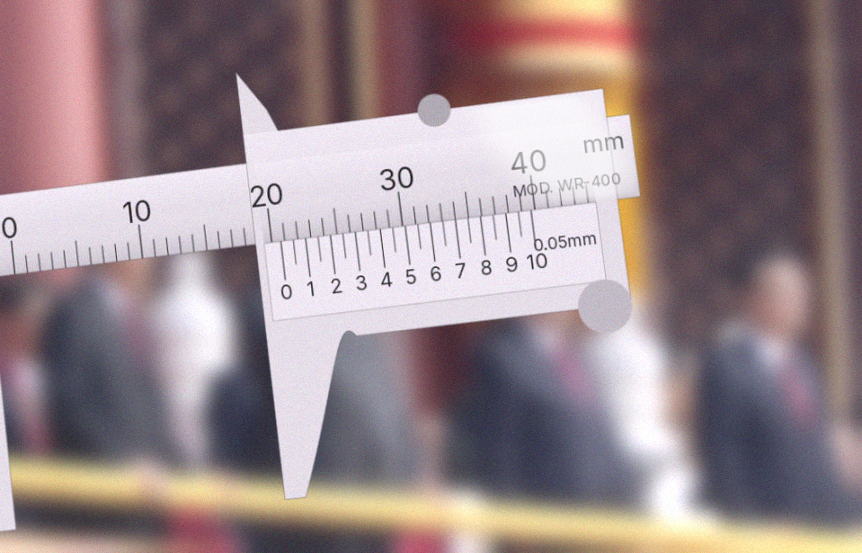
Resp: {"value": 20.7, "unit": "mm"}
